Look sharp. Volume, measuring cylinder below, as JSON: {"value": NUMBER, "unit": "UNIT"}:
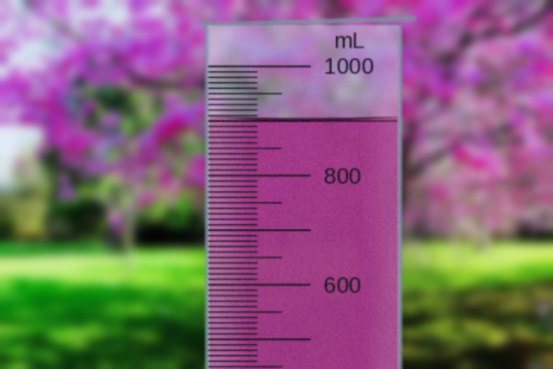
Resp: {"value": 900, "unit": "mL"}
